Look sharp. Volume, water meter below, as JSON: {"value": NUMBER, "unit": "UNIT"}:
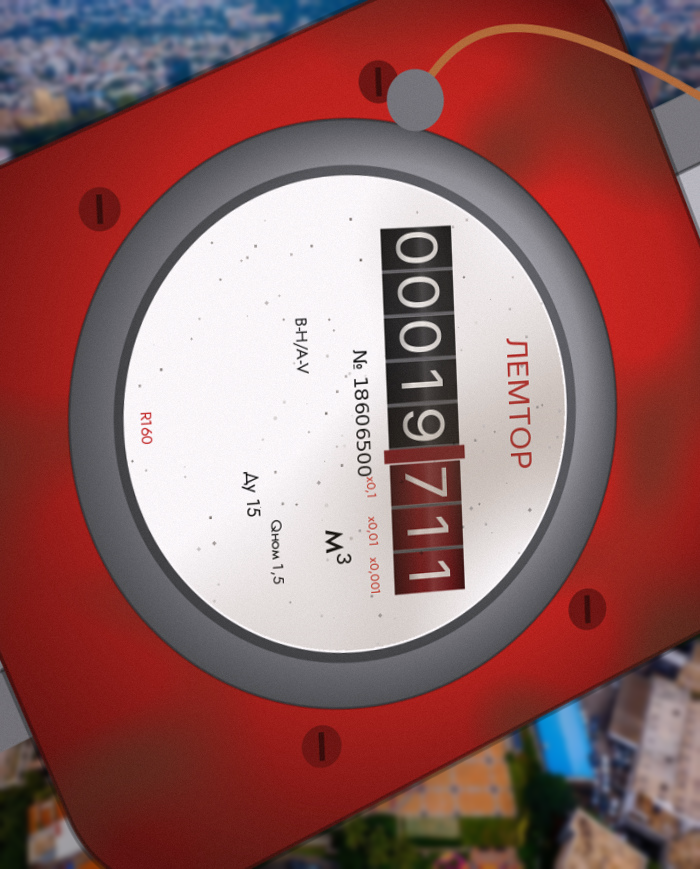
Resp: {"value": 19.711, "unit": "m³"}
